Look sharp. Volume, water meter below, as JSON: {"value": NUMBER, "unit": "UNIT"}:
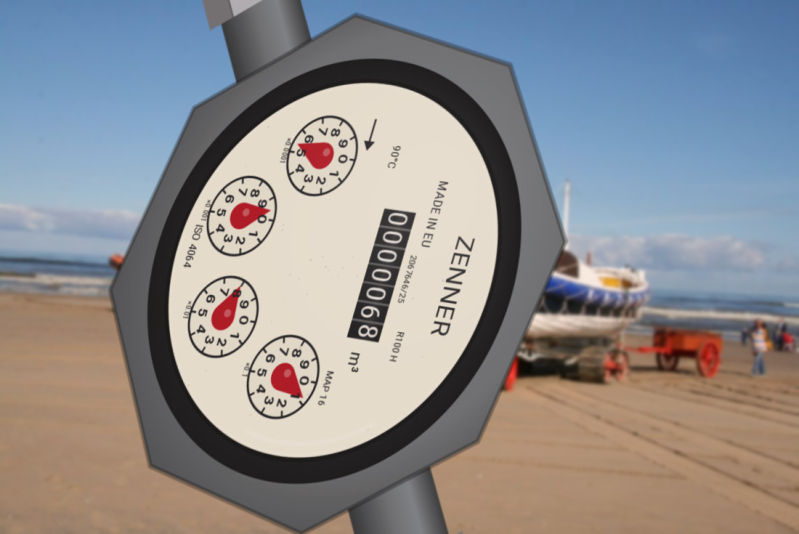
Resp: {"value": 68.0795, "unit": "m³"}
